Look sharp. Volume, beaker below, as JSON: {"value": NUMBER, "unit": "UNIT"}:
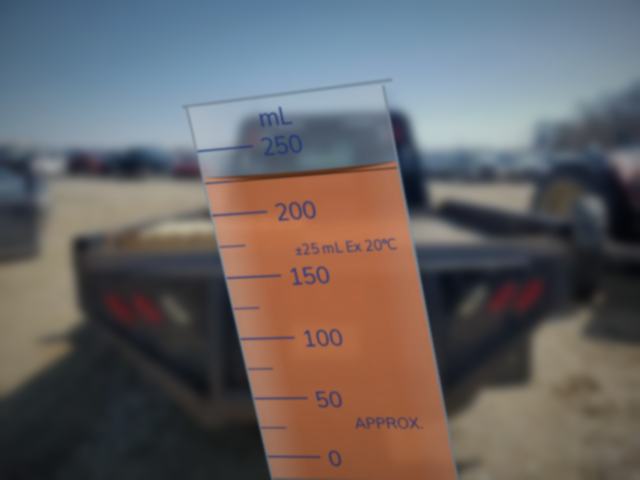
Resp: {"value": 225, "unit": "mL"}
